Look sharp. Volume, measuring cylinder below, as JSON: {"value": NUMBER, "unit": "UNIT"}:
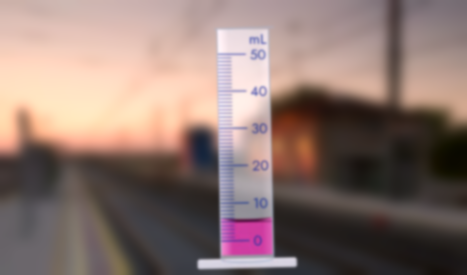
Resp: {"value": 5, "unit": "mL"}
